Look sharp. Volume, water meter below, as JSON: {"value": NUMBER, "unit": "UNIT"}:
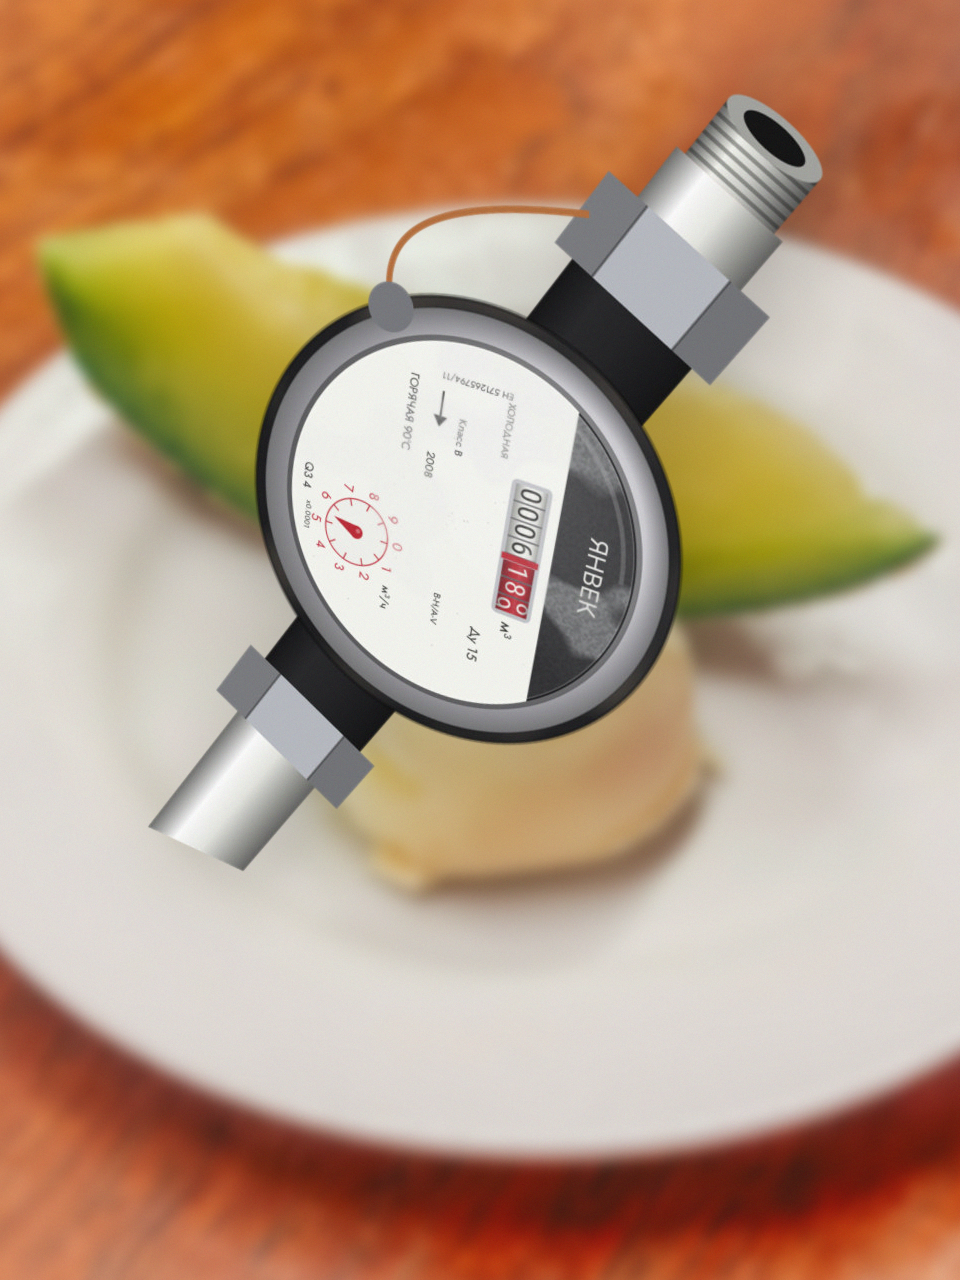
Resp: {"value": 6.1885, "unit": "m³"}
